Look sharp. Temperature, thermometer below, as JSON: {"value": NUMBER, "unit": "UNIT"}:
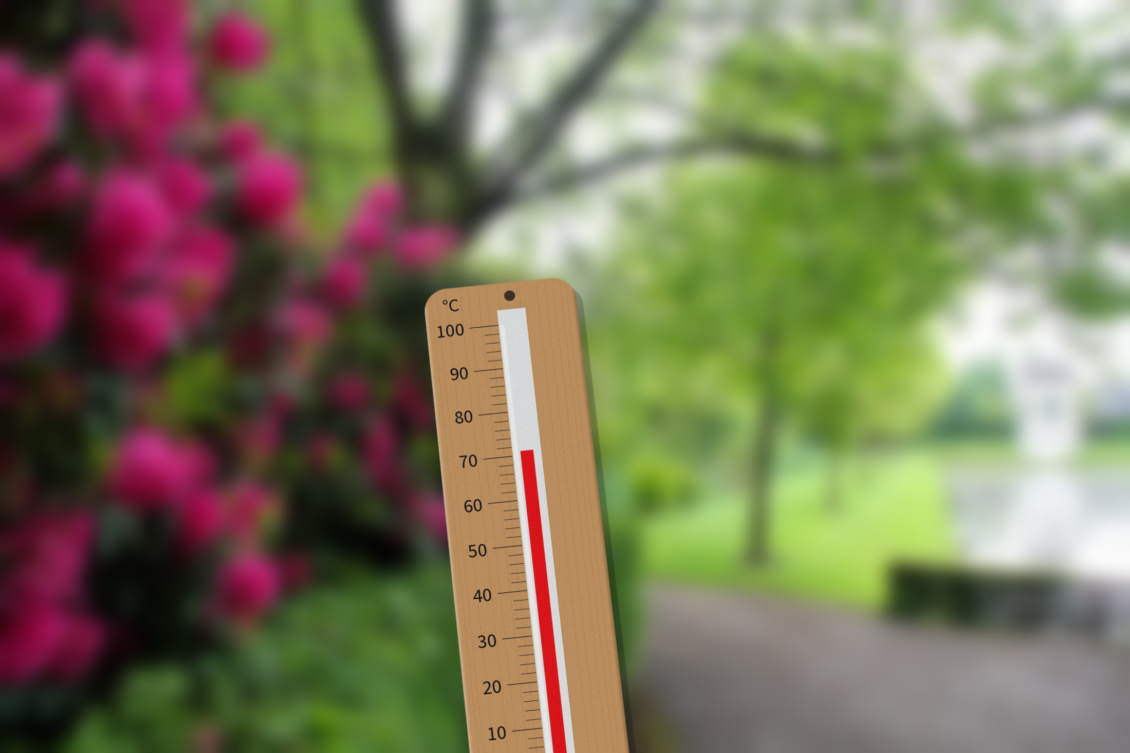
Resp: {"value": 71, "unit": "°C"}
